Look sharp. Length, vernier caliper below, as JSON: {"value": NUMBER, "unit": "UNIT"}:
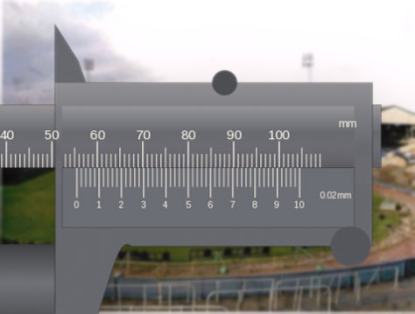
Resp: {"value": 55.5, "unit": "mm"}
